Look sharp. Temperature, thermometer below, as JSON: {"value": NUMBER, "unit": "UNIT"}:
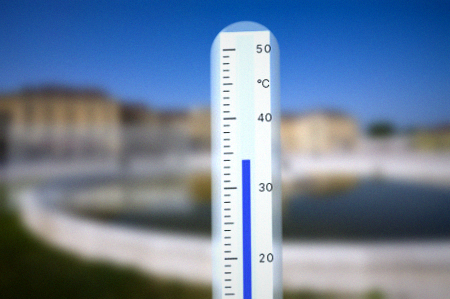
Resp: {"value": 34, "unit": "°C"}
